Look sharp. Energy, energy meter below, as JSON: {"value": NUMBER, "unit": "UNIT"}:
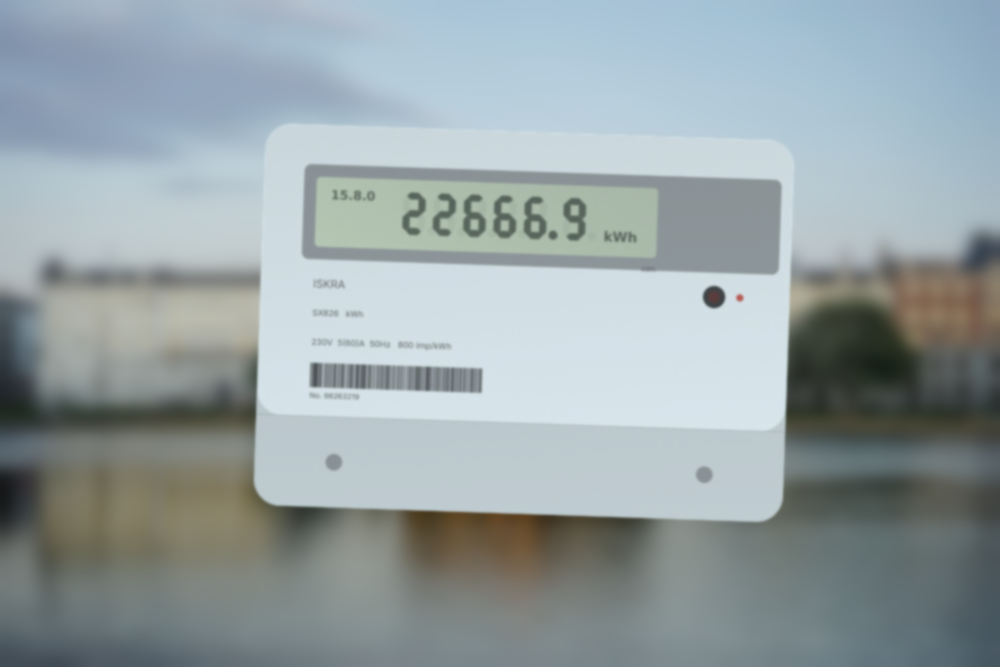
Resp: {"value": 22666.9, "unit": "kWh"}
